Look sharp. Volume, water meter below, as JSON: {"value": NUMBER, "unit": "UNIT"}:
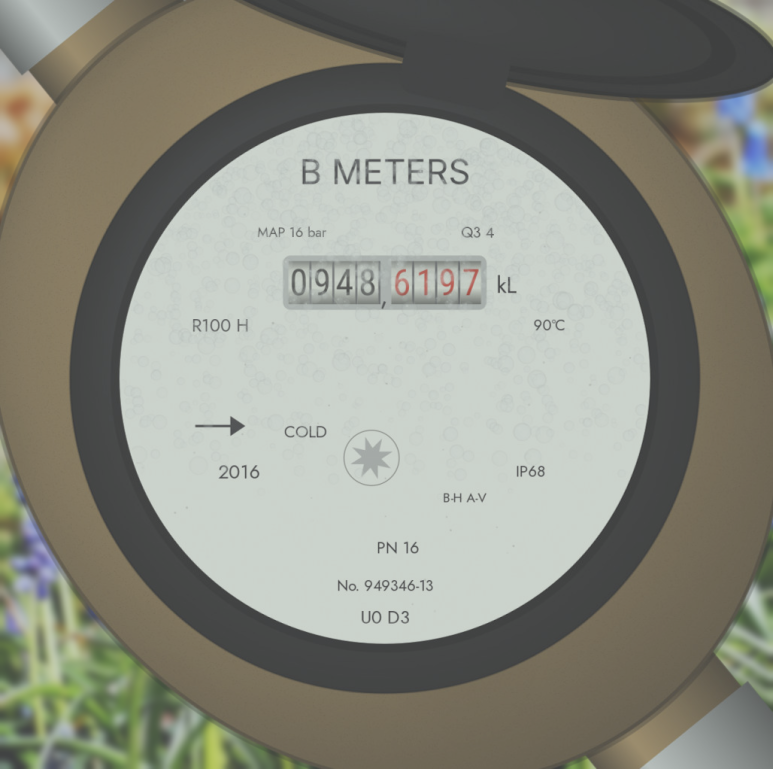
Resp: {"value": 948.6197, "unit": "kL"}
